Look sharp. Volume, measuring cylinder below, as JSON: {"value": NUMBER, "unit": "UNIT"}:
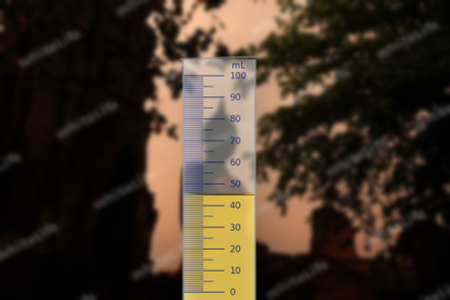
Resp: {"value": 45, "unit": "mL"}
